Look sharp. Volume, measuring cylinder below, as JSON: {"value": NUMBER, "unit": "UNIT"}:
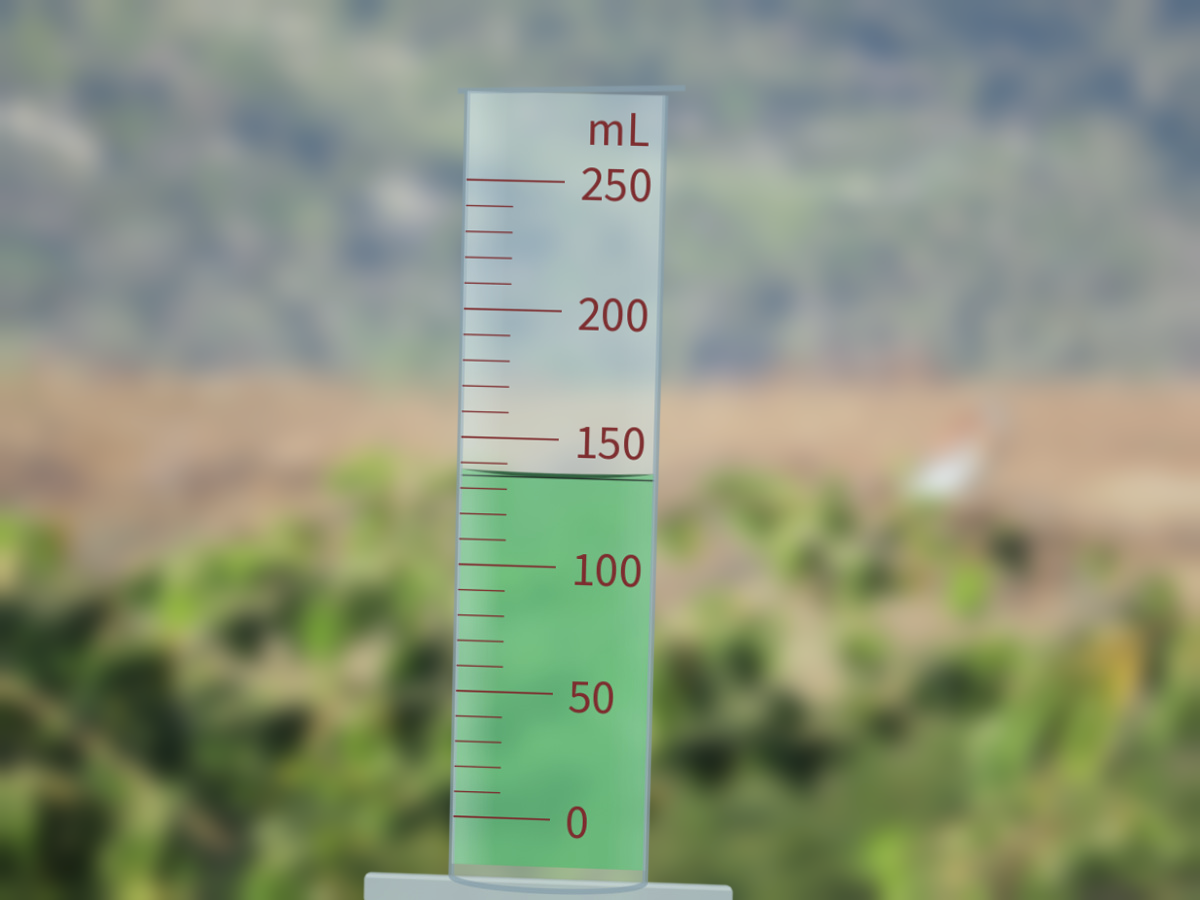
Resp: {"value": 135, "unit": "mL"}
